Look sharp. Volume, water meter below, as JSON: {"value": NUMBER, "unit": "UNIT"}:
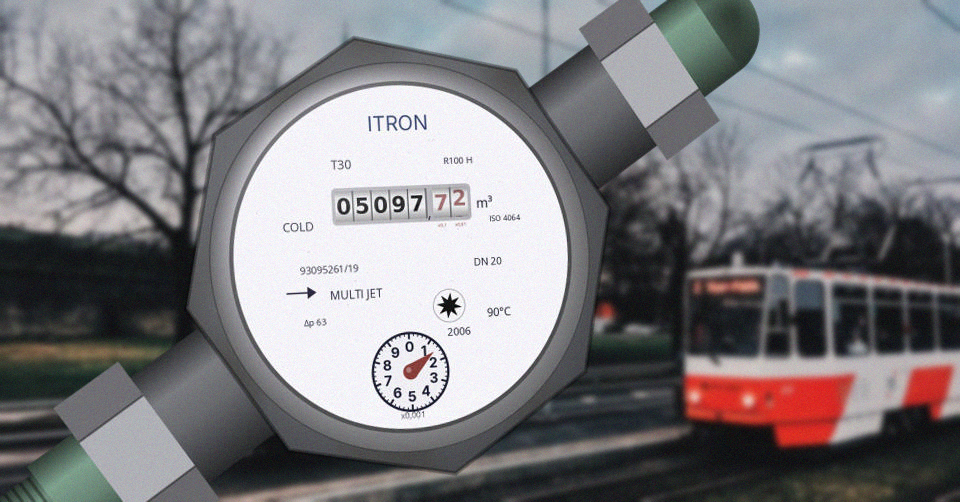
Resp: {"value": 5097.721, "unit": "m³"}
